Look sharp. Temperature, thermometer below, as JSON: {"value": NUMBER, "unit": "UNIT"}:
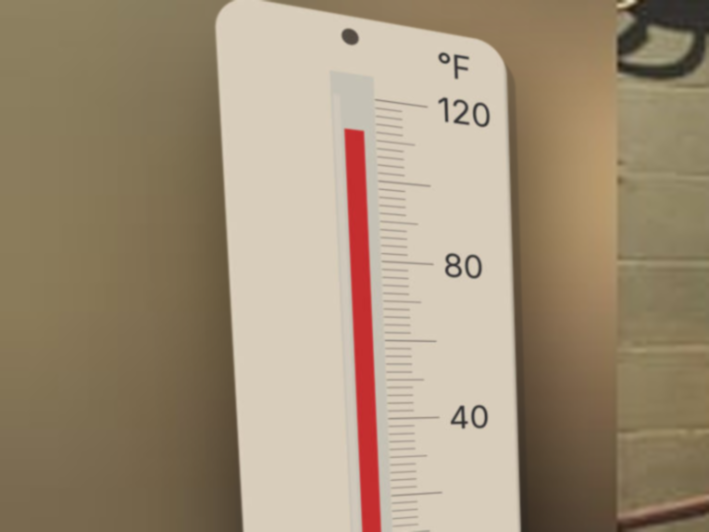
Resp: {"value": 112, "unit": "°F"}
